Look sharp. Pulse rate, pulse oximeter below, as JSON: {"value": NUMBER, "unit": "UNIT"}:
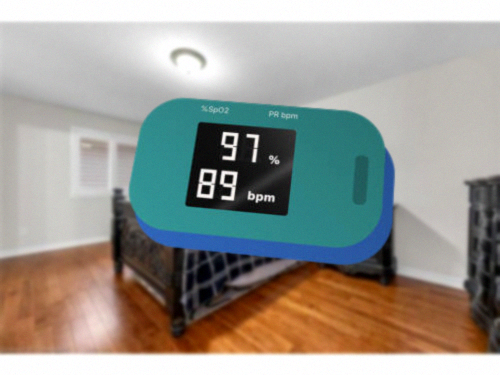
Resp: {"value": 89, "unit": "bpm"}
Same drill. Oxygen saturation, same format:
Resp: {"value": 97, "unit": "%"}
